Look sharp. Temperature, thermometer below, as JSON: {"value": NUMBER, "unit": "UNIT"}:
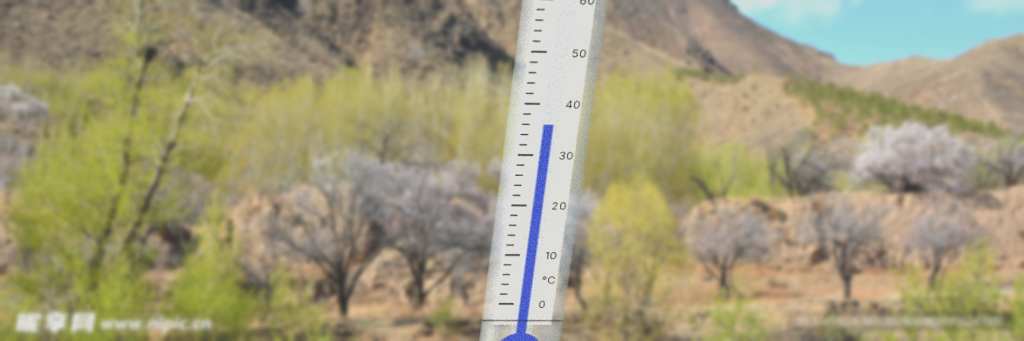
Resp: {"value": 36, "unit": "°C"}
